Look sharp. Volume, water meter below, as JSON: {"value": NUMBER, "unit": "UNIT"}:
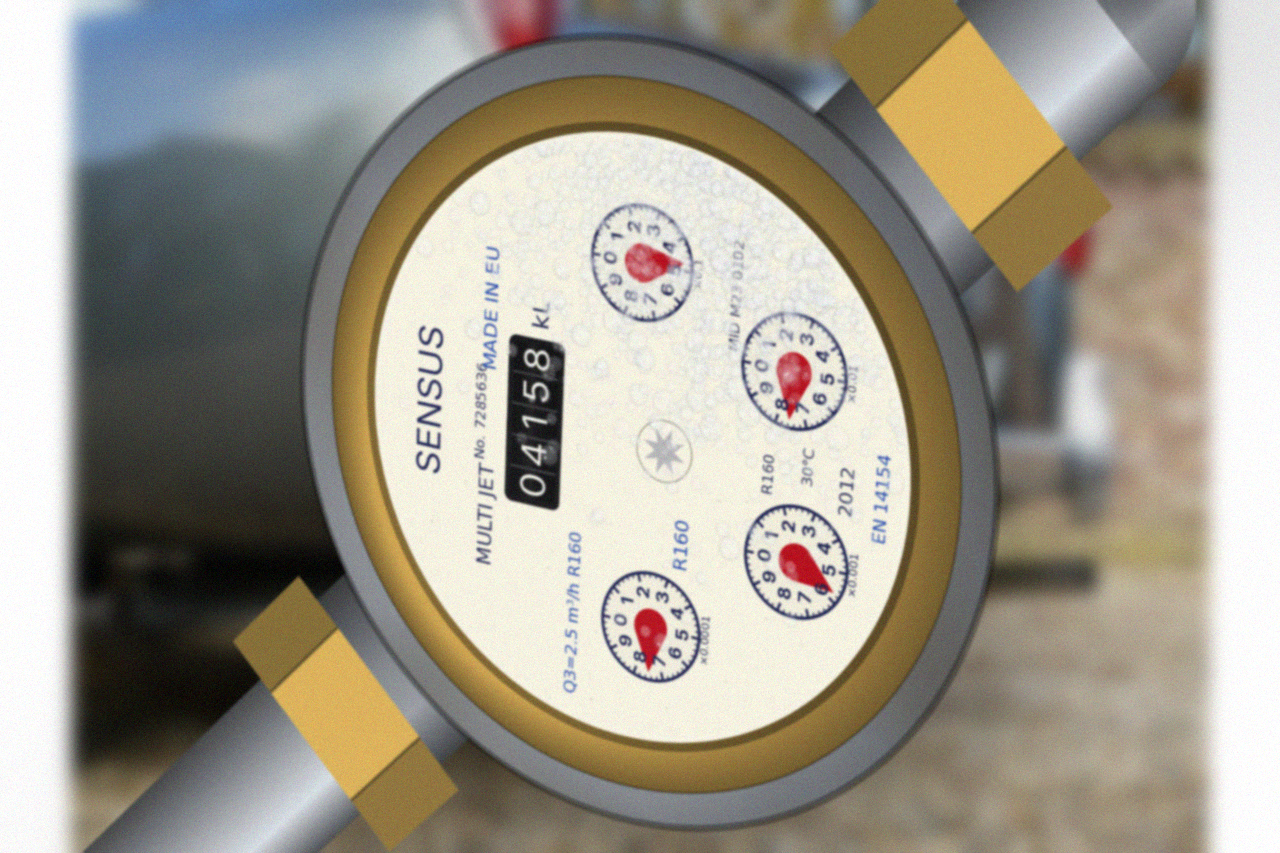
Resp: {"value": 4158.4757, "unit": "kL"}
